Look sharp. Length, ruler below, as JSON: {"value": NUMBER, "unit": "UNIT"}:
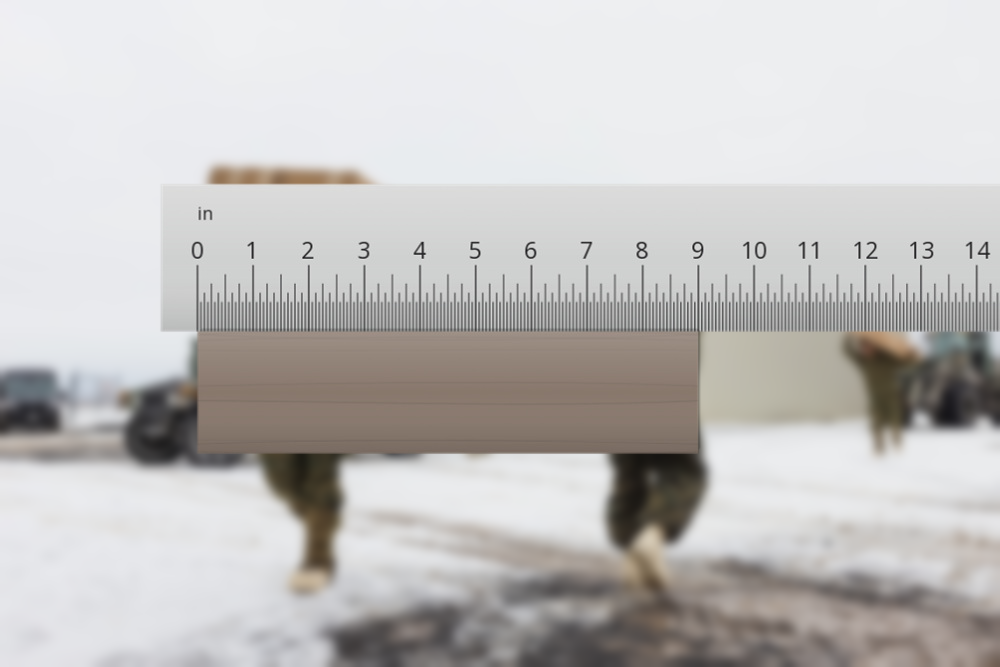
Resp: {"value": 9, "unit": "in"}
